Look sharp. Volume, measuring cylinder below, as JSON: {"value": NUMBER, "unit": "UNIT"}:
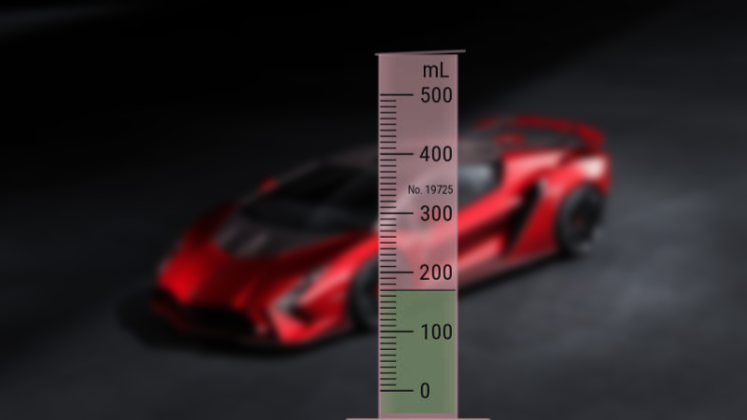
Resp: {"value": 170, "unit": "mL"}
